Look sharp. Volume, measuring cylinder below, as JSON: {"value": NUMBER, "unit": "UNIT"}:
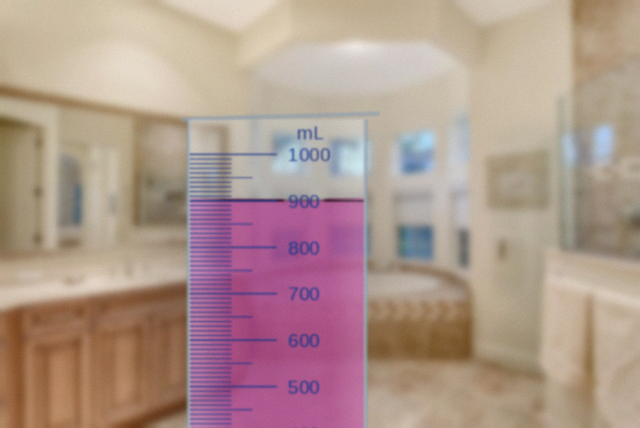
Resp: {"value": 900, "unit": "mL"}
